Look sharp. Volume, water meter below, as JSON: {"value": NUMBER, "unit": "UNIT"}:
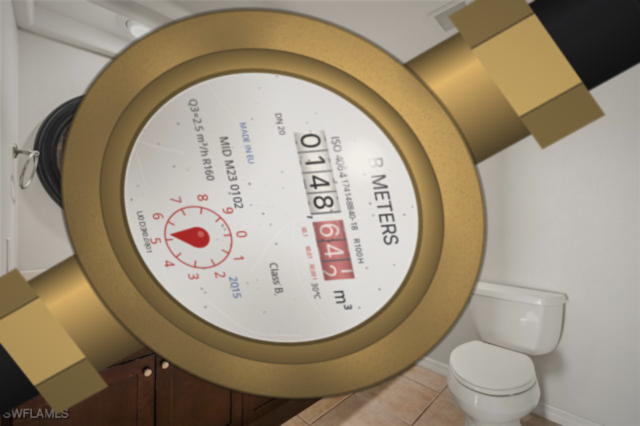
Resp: {"value": 148.6415, "unit": "m³"}
